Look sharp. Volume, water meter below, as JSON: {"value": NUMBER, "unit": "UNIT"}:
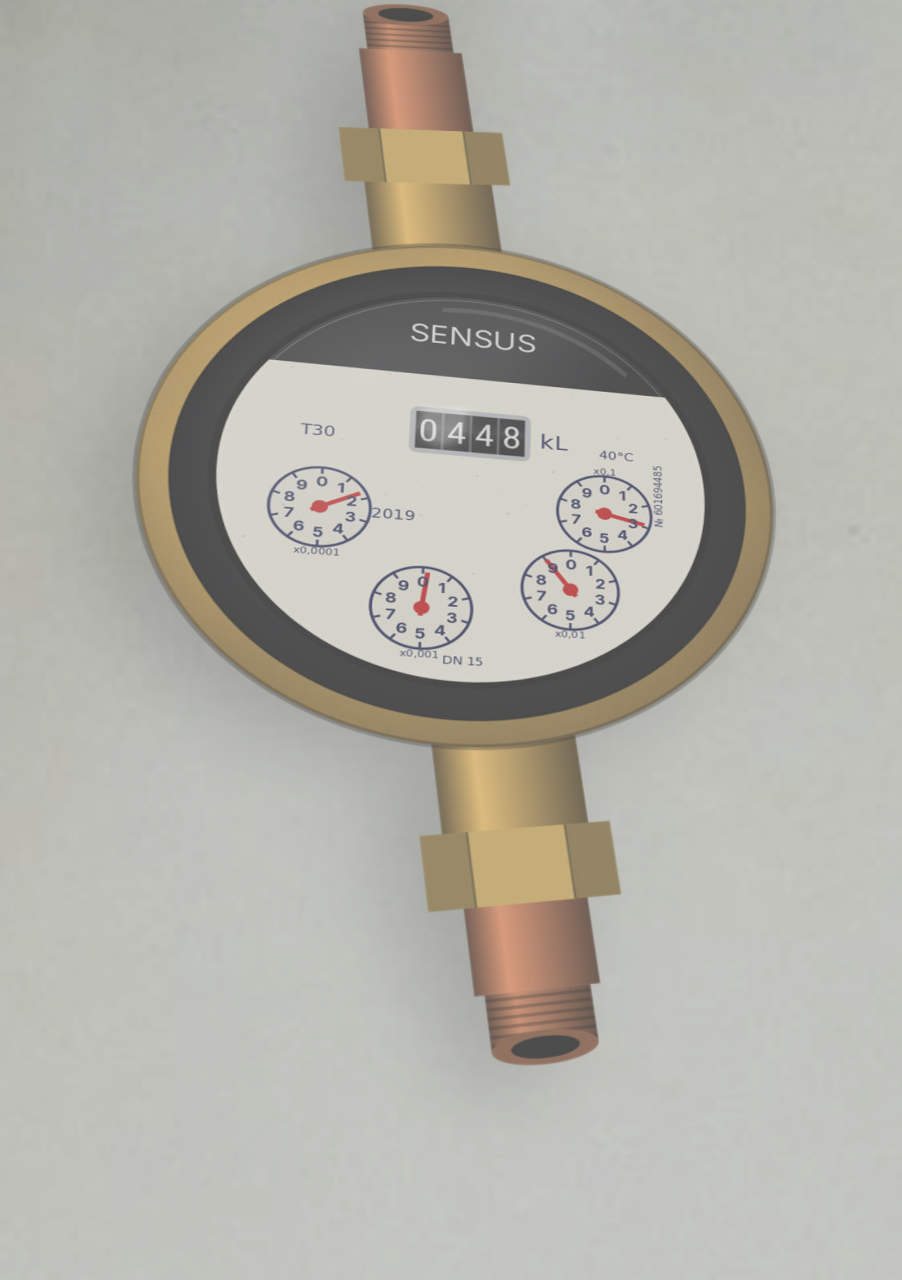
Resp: {"value": 448.2901, "unit": "kL"}
